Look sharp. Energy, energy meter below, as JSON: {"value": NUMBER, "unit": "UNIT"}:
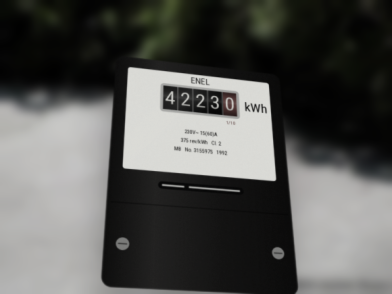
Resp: {"value": 4223.0, "unit": "kWh"}
